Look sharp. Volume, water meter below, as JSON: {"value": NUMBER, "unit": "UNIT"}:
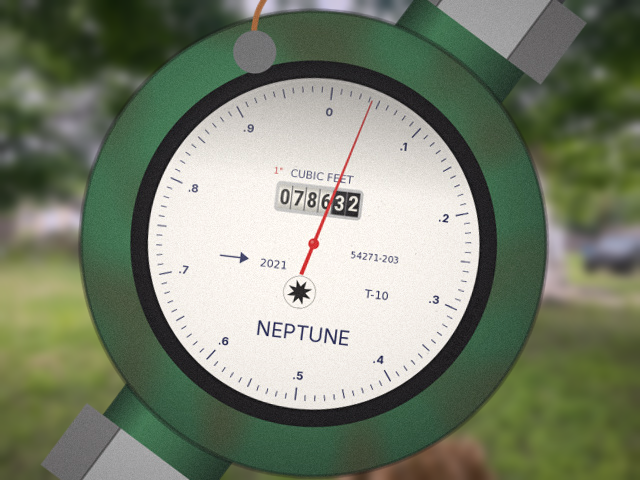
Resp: {"value": 78632.04, "unit": "ft³"}
